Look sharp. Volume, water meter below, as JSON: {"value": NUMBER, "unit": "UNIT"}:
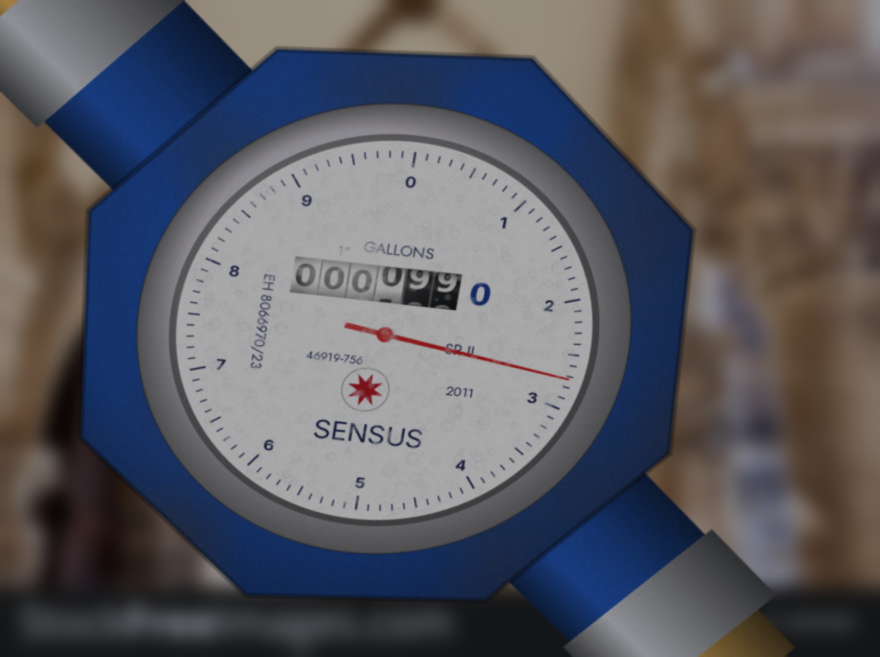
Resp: {"value": 992.7, "unit": "gal"}
